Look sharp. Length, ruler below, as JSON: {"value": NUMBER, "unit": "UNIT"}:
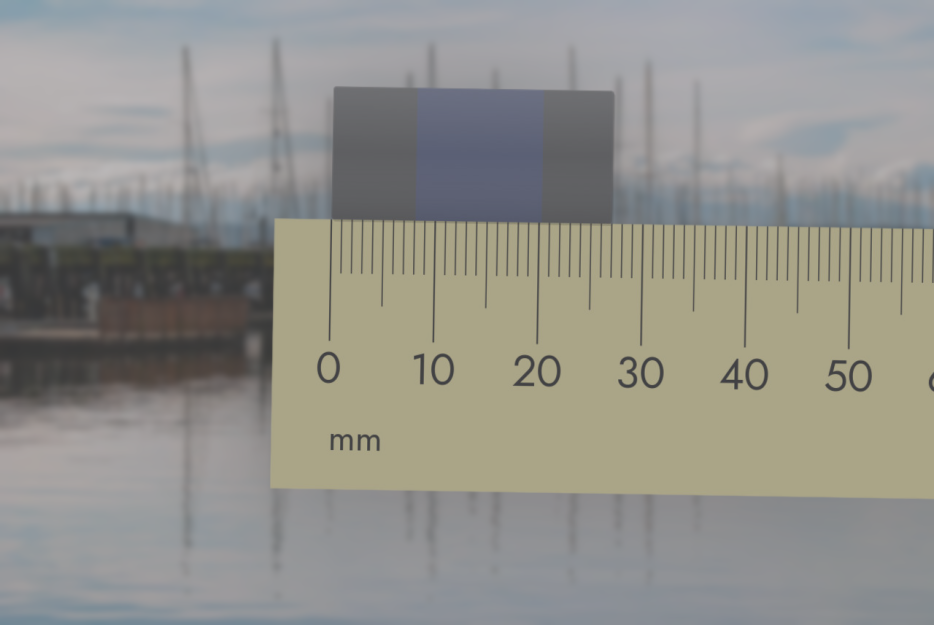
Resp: {"value": 27, "unit": "mm"}
